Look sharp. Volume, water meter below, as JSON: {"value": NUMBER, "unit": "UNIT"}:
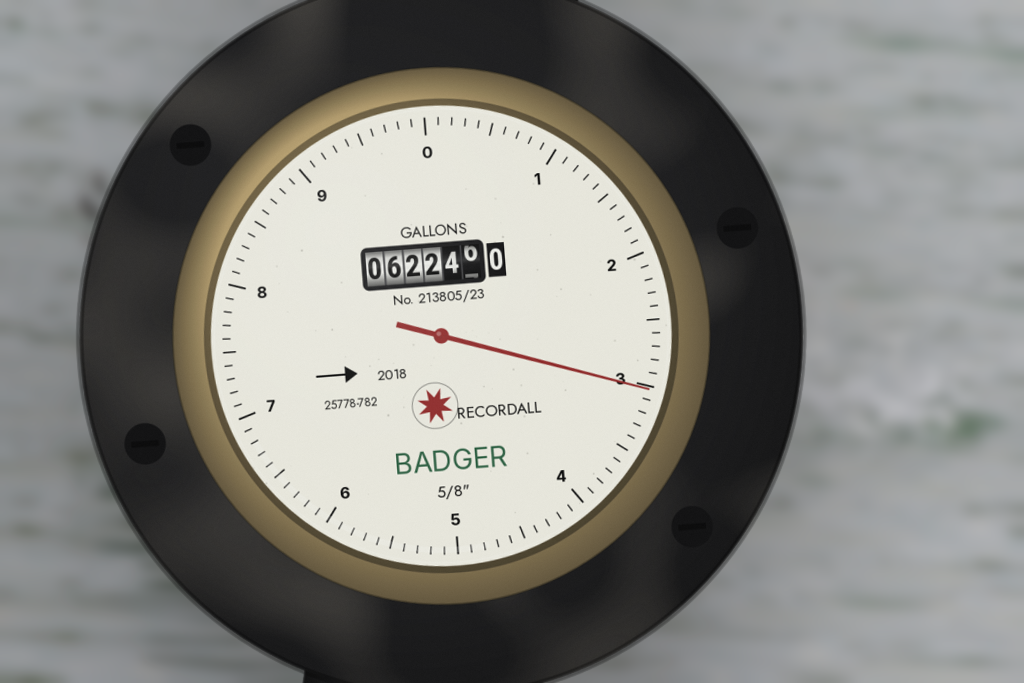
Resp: {"value": 622463.0, "unit": "gal"}
